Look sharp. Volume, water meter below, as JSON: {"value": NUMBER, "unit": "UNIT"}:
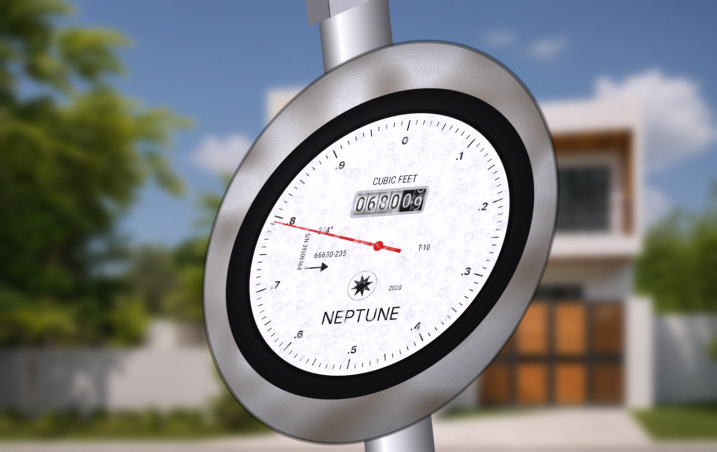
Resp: {"value": 68008.79, "unit": "ft³"}
